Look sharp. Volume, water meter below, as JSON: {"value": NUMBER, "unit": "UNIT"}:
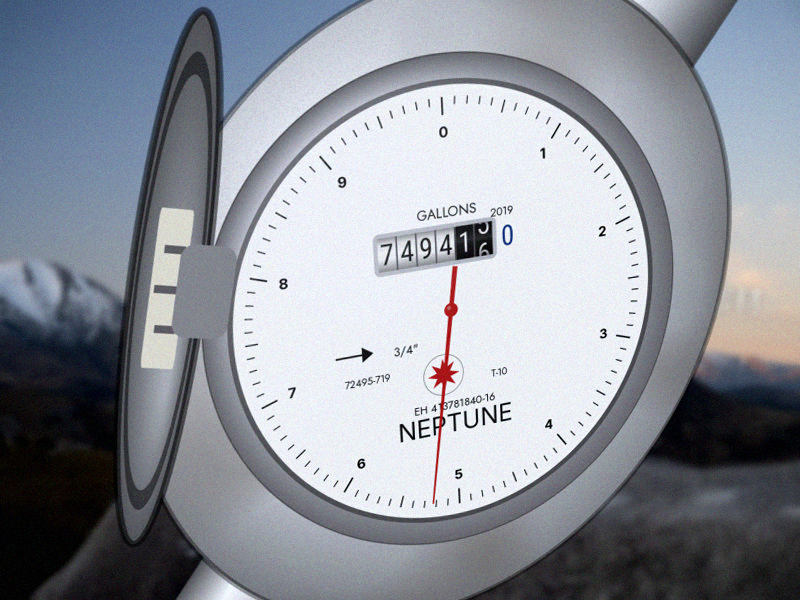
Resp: {"value": 7494155.2, "unit": "gal"}
